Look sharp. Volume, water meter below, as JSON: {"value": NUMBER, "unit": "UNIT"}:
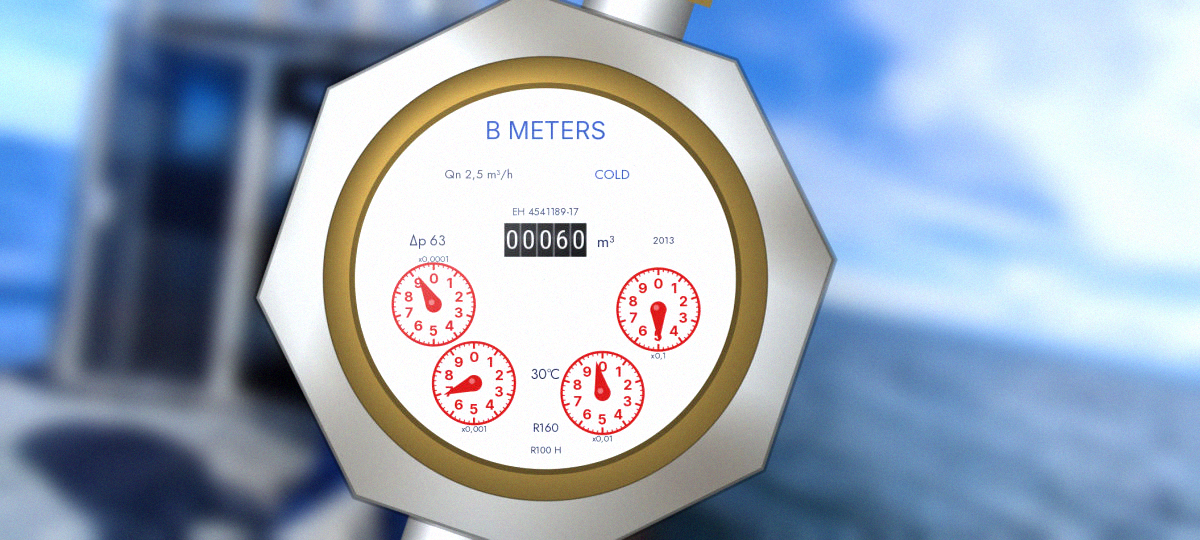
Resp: {"value": 60.4969, "unit": "m³"}
